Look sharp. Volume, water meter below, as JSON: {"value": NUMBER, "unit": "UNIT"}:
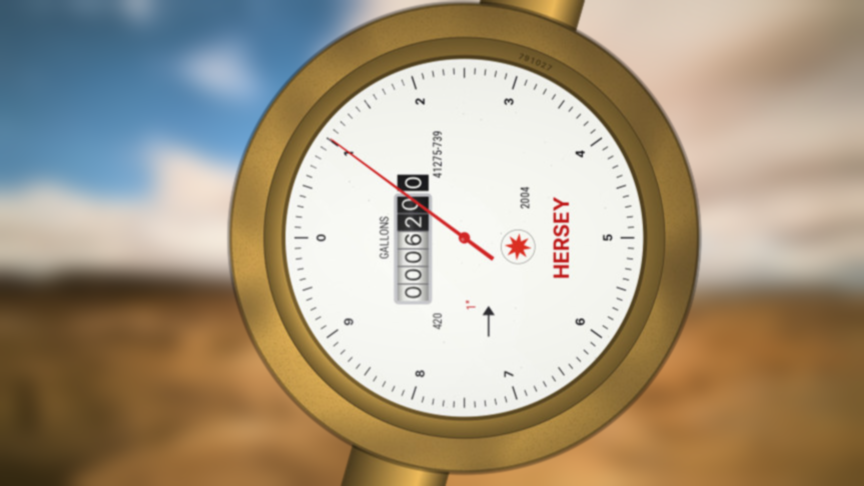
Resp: {"value": 6201.0, "unit": "gal"}
